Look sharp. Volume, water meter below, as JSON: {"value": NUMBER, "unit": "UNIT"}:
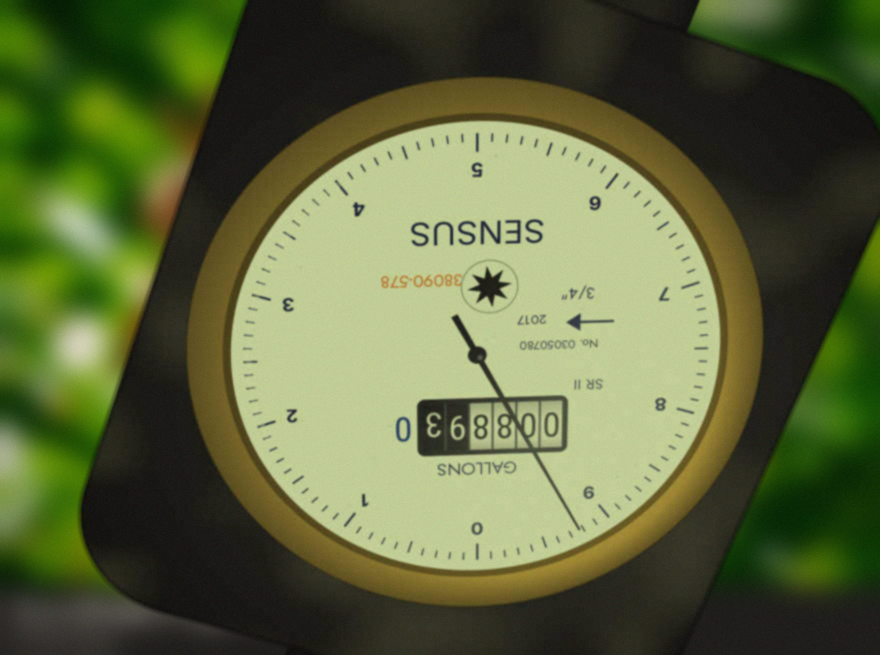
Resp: {"value": 88929.2, "unit": "gal"}
